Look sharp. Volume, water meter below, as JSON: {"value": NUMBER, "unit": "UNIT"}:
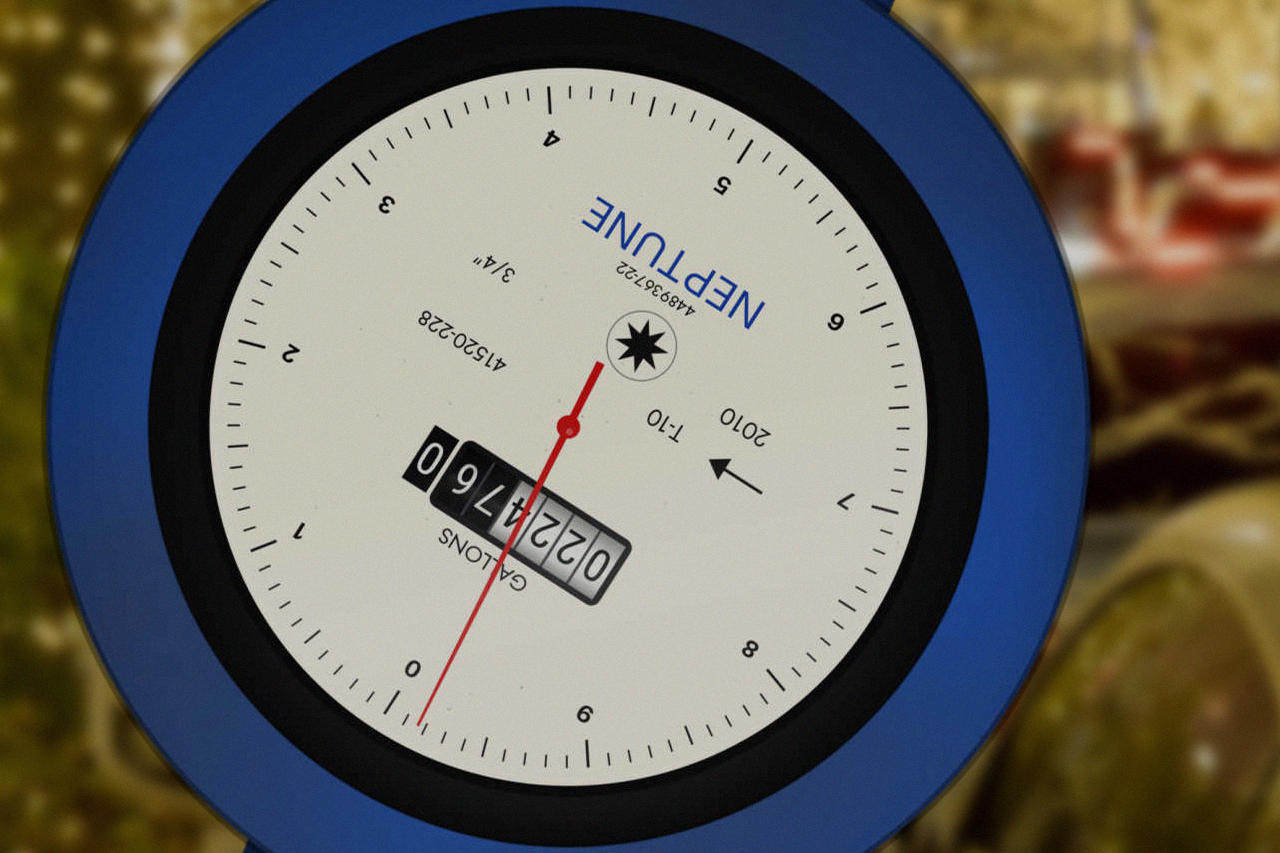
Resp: {"value": 224759.8, "unit": "gal"}
